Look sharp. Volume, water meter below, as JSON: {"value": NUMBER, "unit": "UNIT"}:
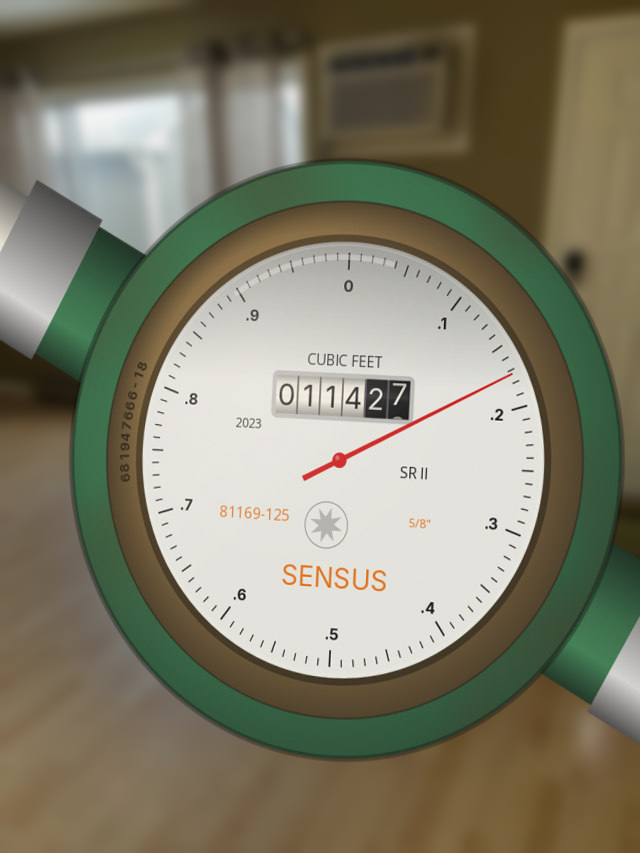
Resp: {"value": 11427.17, "unit": "ft³"}
